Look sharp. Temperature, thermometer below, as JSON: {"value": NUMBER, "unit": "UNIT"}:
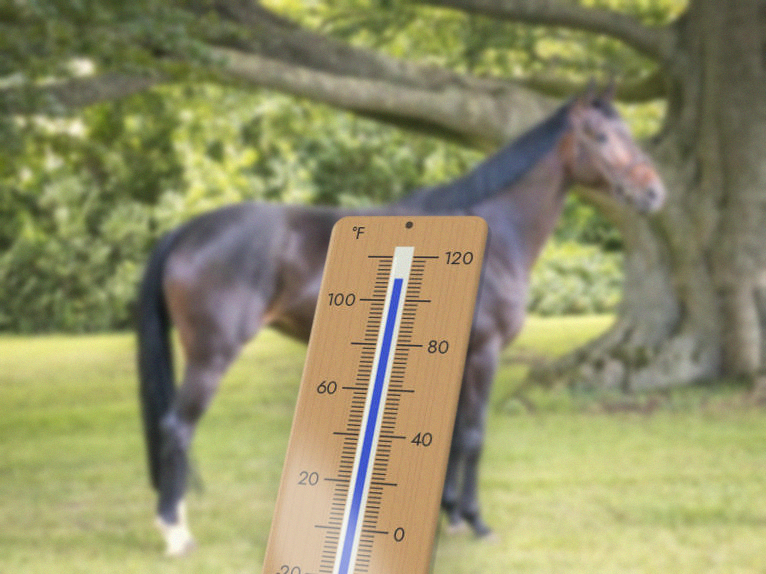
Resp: {"value": 110, "unit": "°F"}
